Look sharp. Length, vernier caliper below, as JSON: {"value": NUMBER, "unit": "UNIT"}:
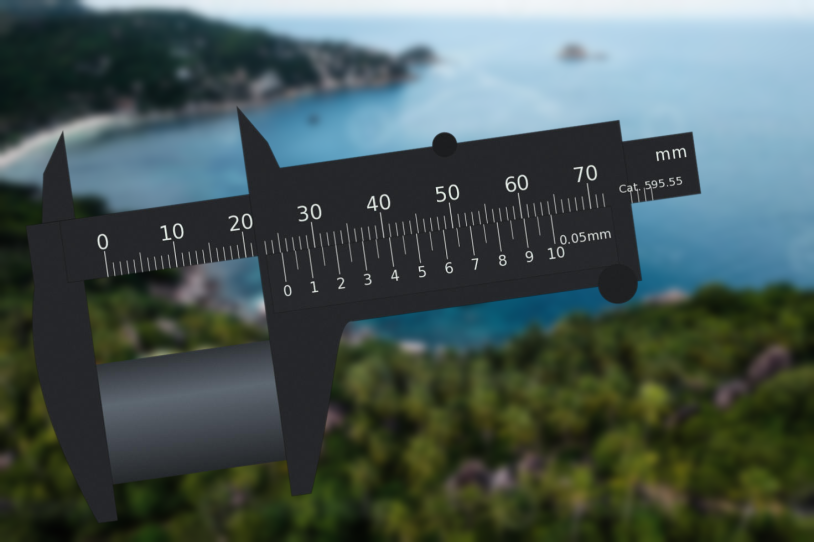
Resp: {"value": 25.2, "unit": "mm"}
